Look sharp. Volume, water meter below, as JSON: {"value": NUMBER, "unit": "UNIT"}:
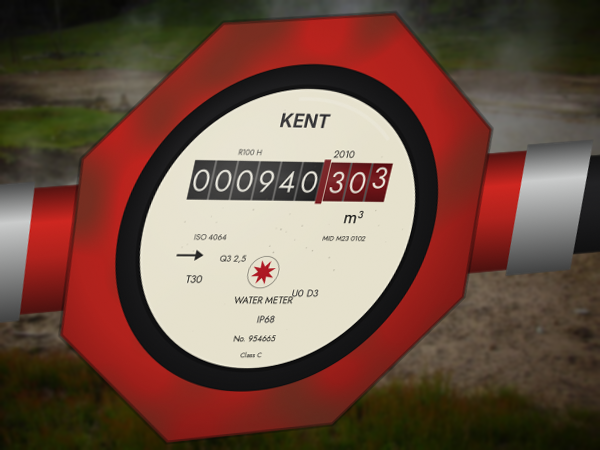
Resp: {"value": 940.303, "unit": "m³"}
